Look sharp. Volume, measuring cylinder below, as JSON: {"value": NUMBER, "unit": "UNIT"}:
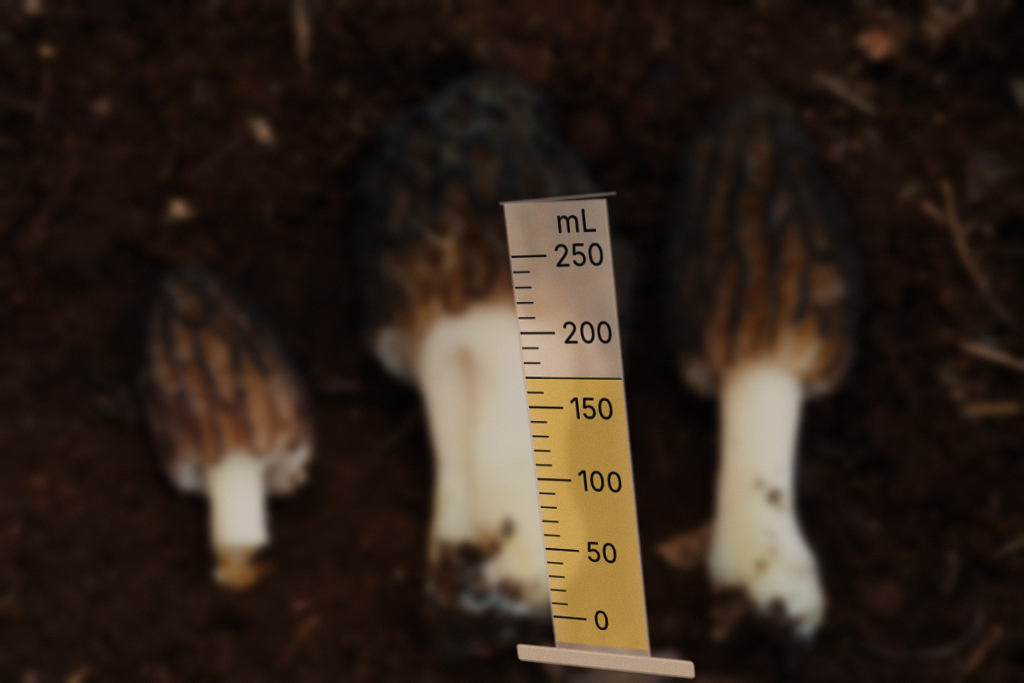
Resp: {"value": 170, "unit": "mL"}
